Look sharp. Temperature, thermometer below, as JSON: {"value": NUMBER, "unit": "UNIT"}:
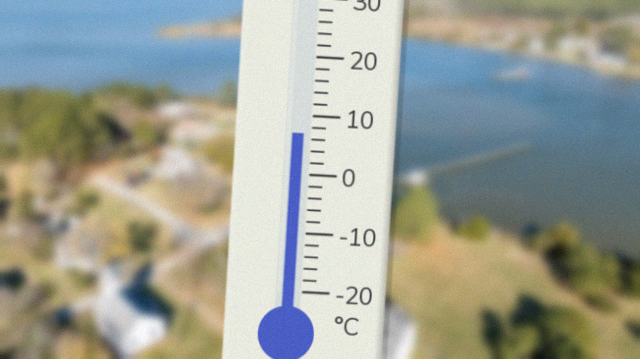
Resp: {"value": 7, "unit": "°C"}
